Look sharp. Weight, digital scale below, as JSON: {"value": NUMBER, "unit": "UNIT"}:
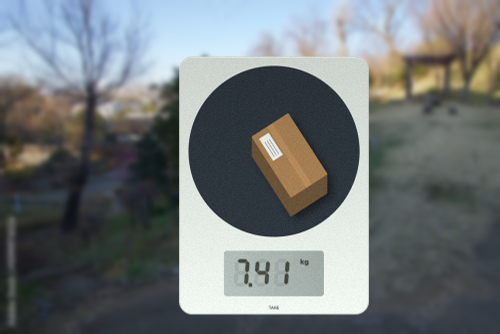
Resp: {"value": 7.41, "unit": "kg"}
